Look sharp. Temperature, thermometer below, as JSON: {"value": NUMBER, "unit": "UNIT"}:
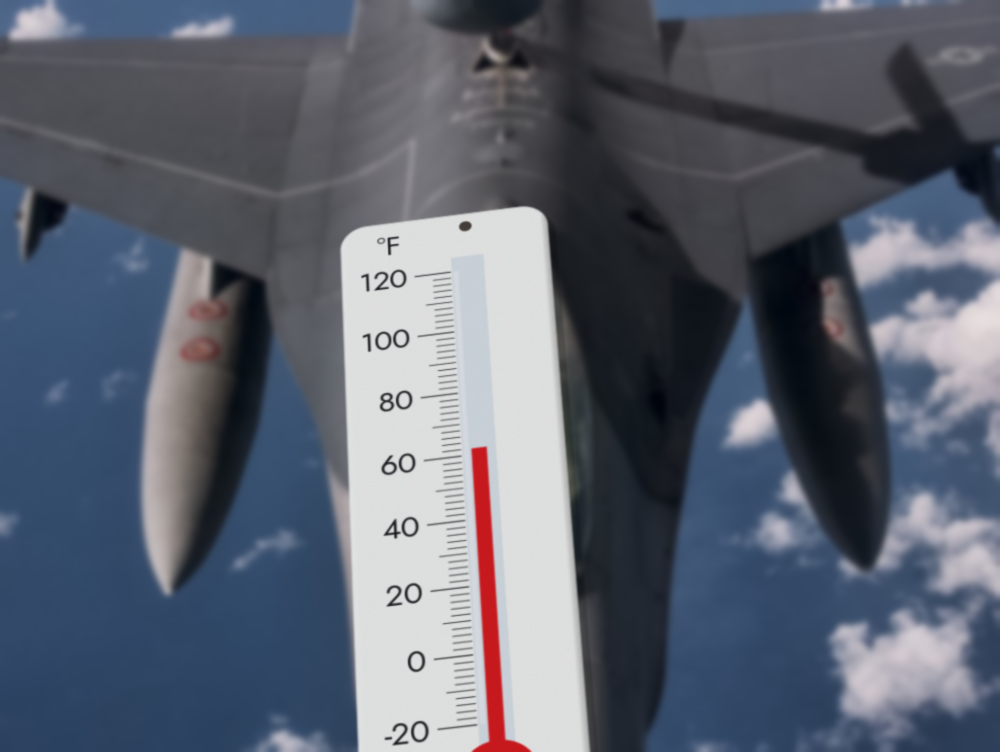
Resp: {"value": 62, "unit": "°F"}
